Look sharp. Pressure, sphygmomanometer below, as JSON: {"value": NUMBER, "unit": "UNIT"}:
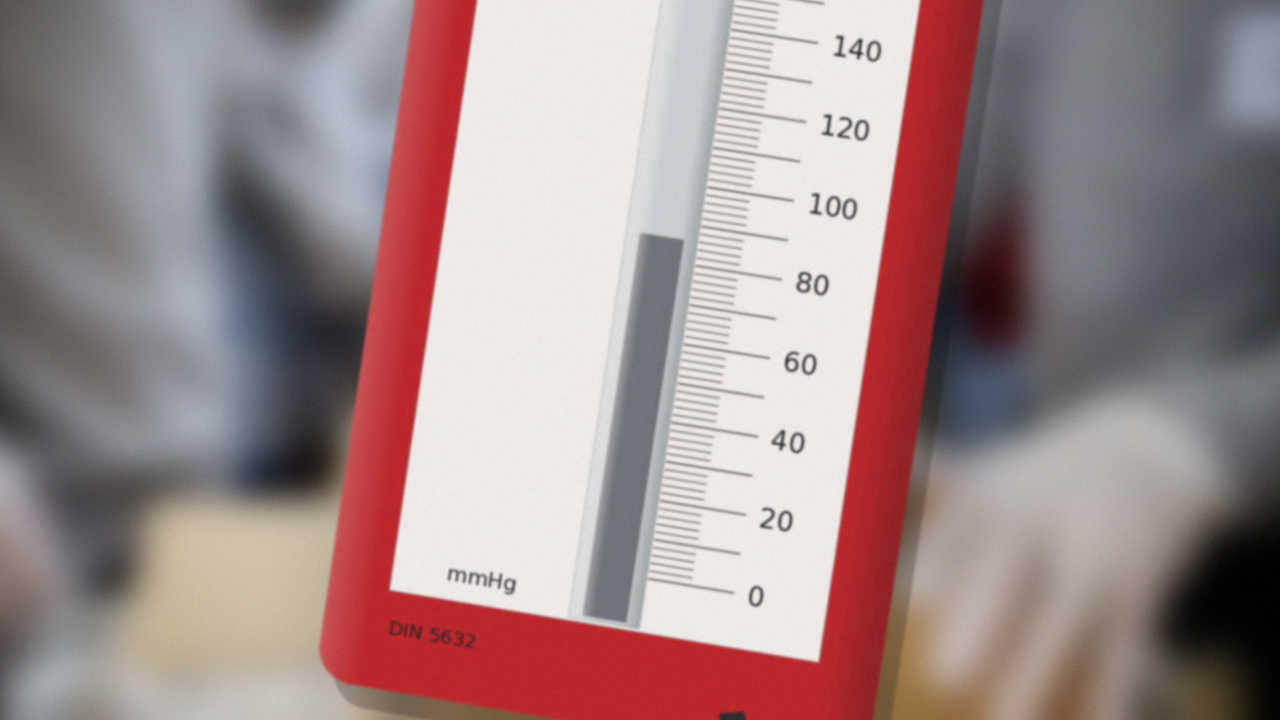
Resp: {"value": 86, "unit": "mmHg"}
